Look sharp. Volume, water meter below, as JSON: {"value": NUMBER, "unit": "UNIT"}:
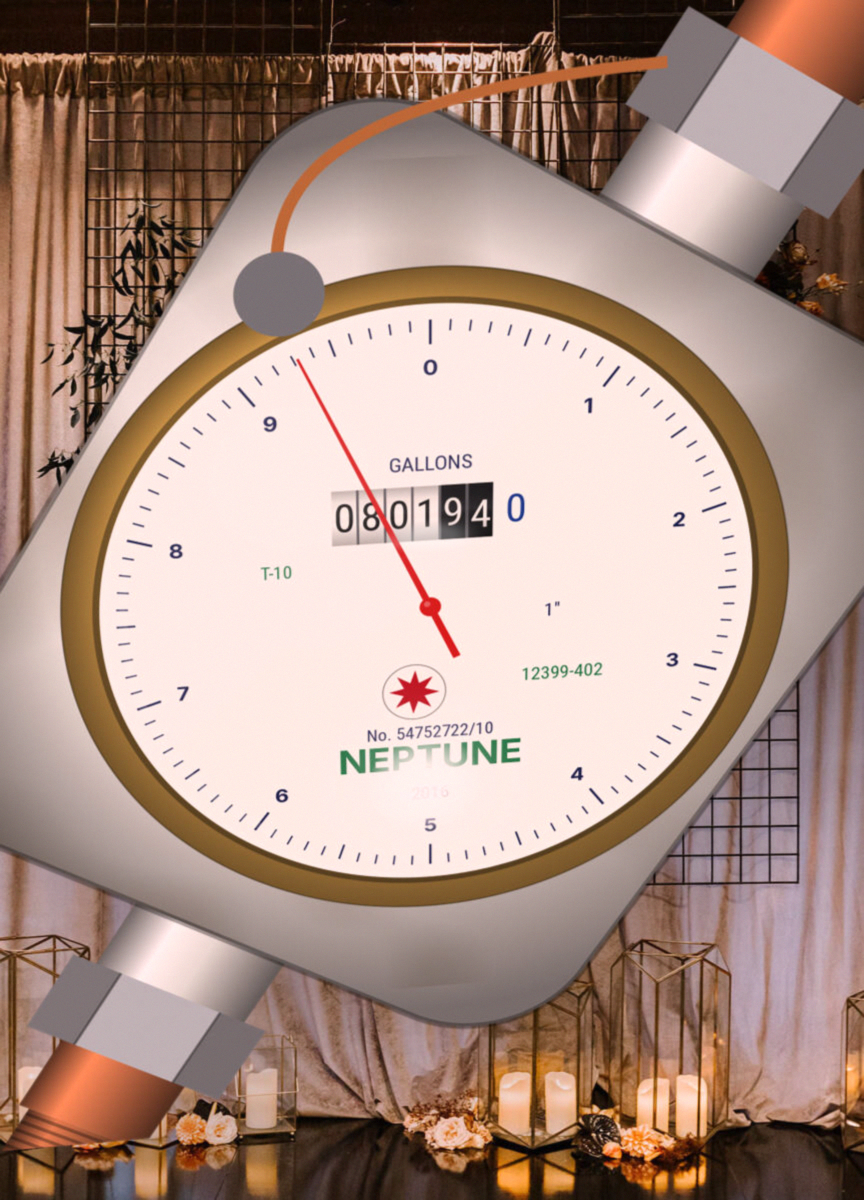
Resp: {"value": 801939.3, "unit": "gal"}
